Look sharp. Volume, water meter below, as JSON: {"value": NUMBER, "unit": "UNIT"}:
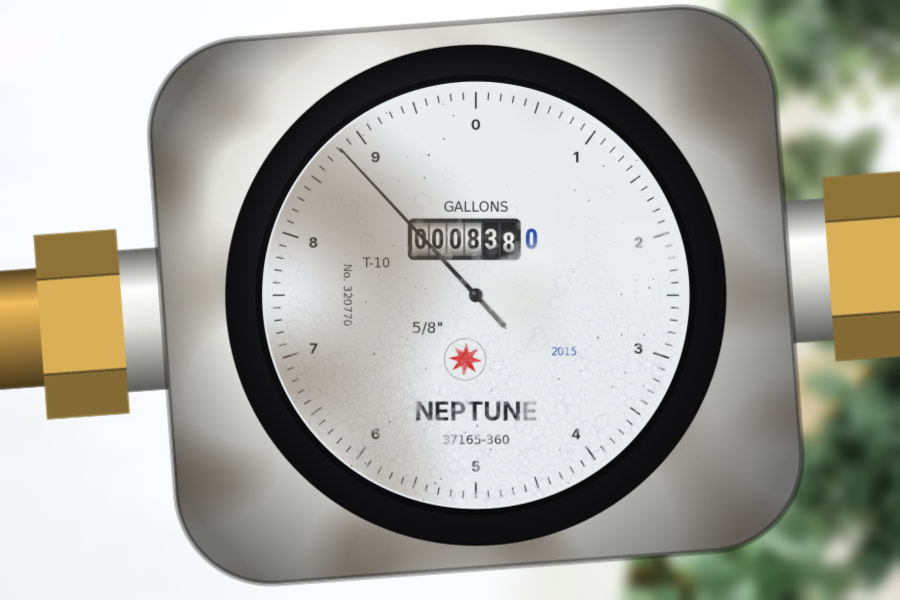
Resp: {"value": 8378.8, "unit": "gal"}
